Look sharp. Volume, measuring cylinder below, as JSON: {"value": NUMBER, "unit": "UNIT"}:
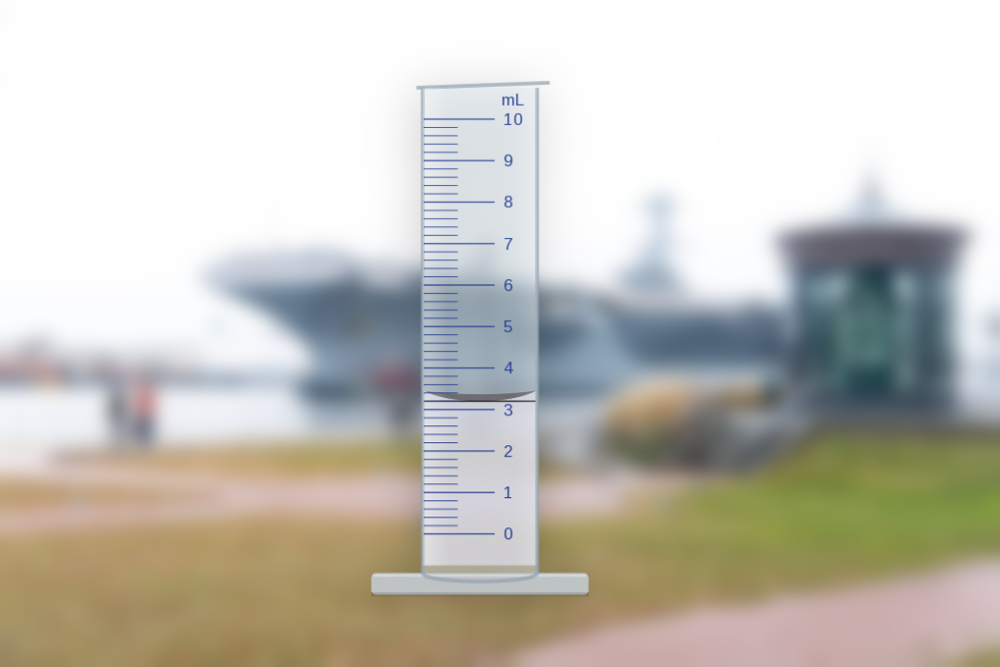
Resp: {"value": 3.2, "unit": "mL"}
